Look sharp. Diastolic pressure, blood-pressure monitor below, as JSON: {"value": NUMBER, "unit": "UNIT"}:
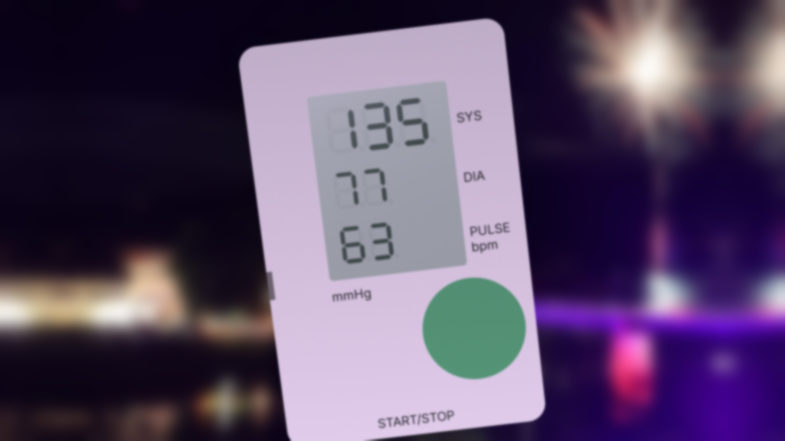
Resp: {"value": 77, "unit": "mmHg"}
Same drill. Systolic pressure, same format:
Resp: {"value": 135, "unit": "mmHg"}
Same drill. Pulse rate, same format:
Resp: {"value": 63, "unit": "bpm"}
